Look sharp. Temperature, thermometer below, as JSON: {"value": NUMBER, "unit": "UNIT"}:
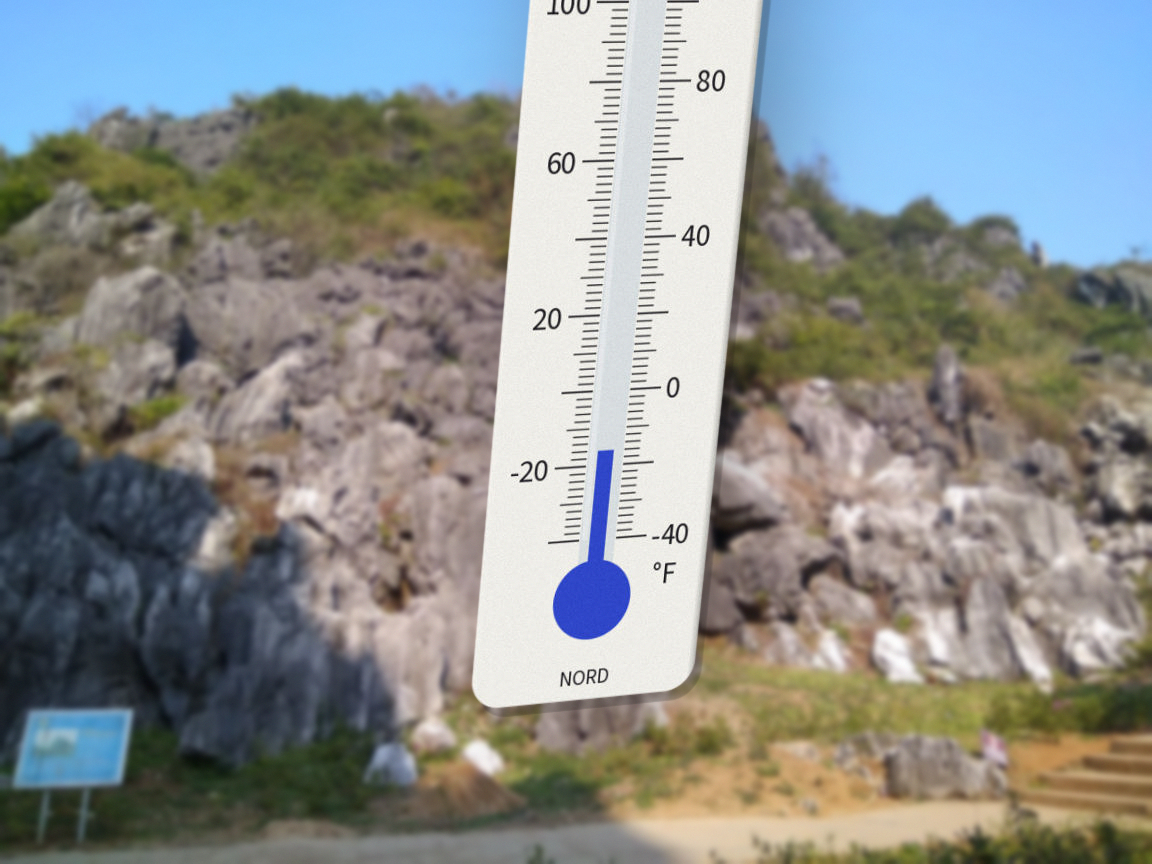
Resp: {"value": -16, "unit": "°F"}
